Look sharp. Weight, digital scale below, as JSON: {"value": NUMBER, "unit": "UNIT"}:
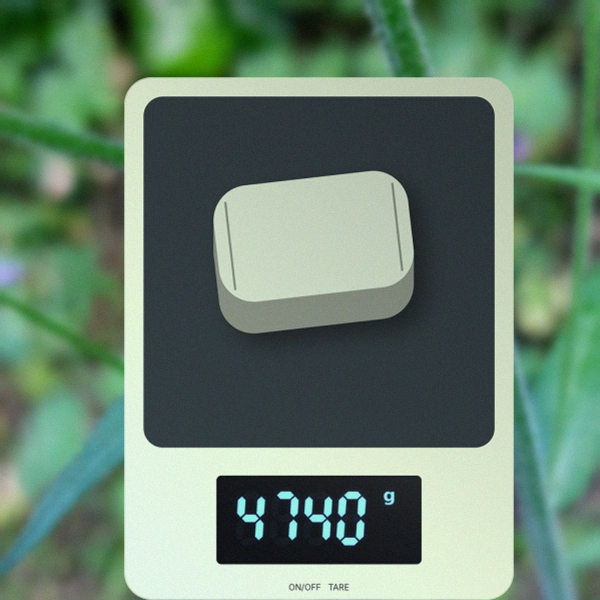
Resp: {"value": 4740, "unit": "g"}
